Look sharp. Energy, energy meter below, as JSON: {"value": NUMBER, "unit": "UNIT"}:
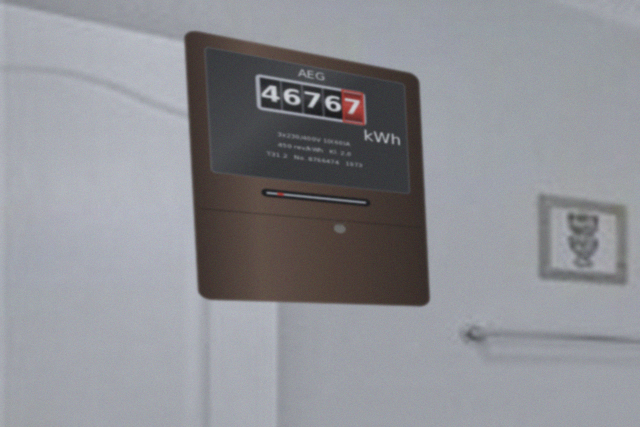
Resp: {"value": 4676.7, "unit": "kWh"}
